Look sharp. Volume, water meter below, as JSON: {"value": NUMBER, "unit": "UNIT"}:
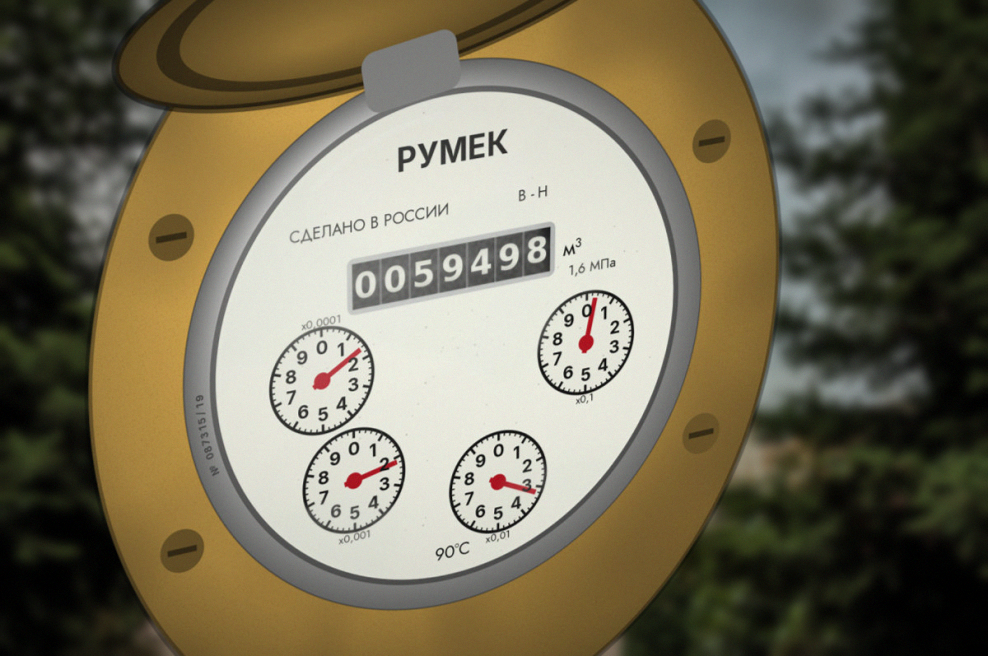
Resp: {"value": 59498.0321, "unit": "m³"}
